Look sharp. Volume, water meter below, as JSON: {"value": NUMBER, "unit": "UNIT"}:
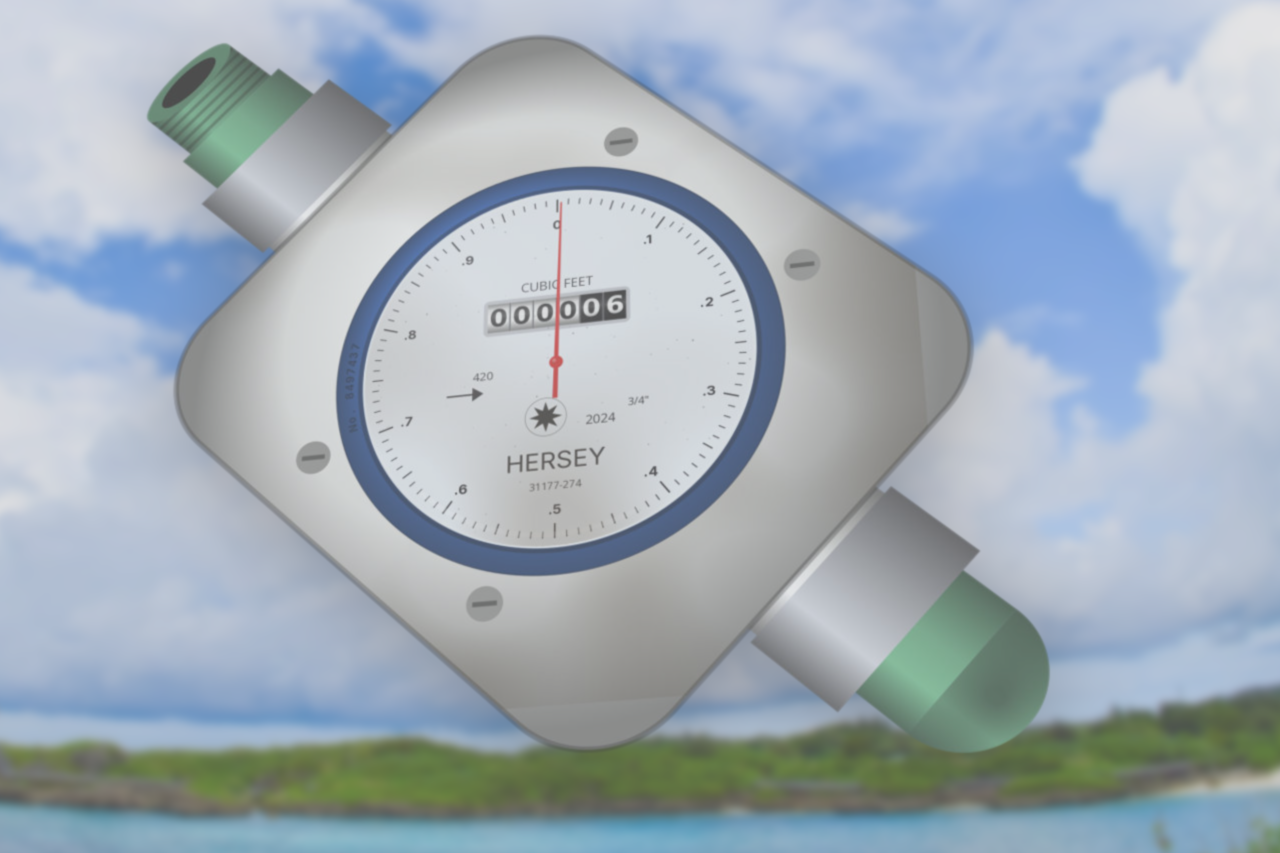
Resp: {"value": 6.00, "unit": "ft³"}
